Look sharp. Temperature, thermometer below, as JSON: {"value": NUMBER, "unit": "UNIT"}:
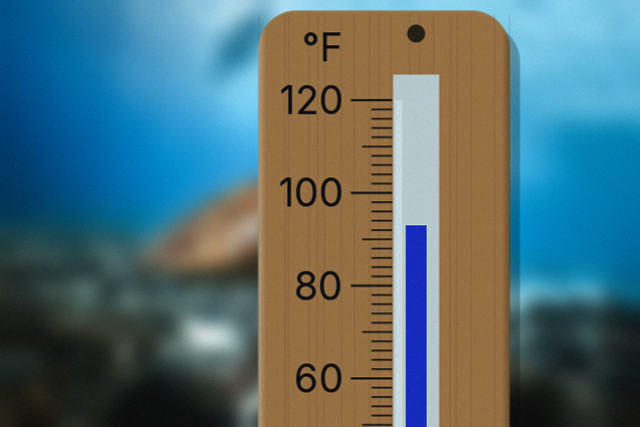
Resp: {"value": 93, "unit": "°F"}
